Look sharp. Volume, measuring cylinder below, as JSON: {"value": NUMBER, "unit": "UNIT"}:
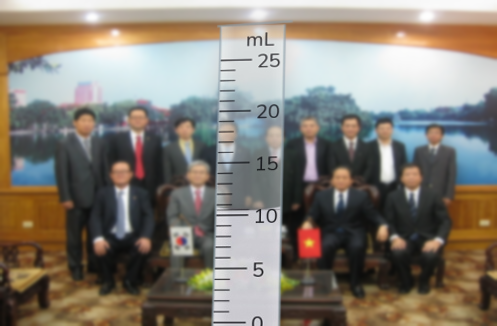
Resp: {"value": 10.5, "unit": "mL"}
